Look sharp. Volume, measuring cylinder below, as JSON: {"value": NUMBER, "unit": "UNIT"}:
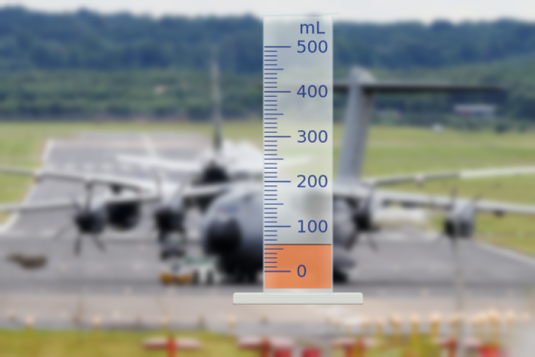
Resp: {"value": 60, "unit": "mL"}
